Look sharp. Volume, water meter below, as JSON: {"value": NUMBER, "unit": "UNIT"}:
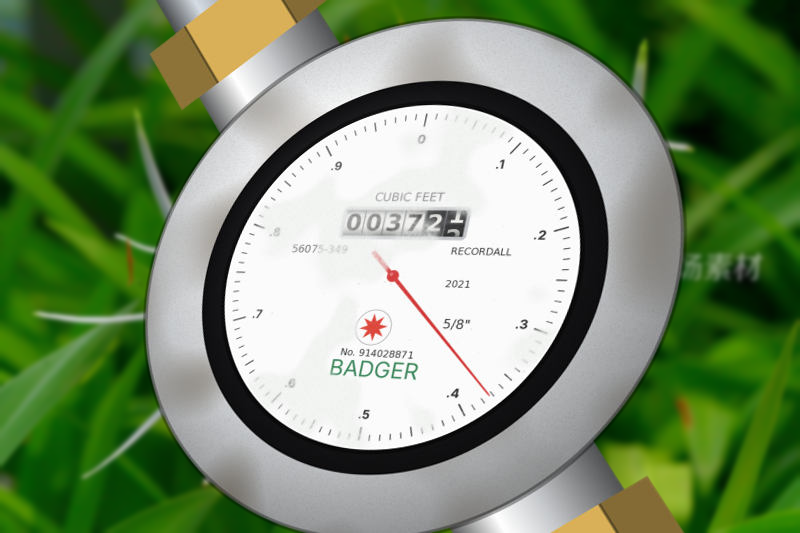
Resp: {"value": 3721.37, "unit": "ft³"}
